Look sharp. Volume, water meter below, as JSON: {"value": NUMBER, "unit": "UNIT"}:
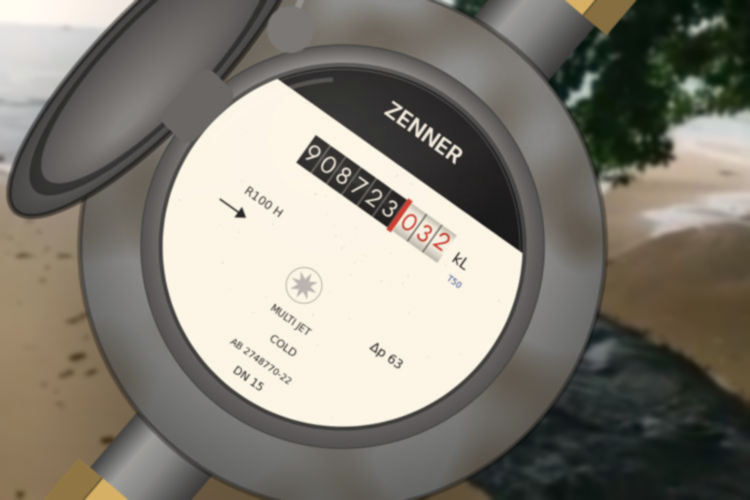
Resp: {"value": 908723.032, "unit": "kL"}
